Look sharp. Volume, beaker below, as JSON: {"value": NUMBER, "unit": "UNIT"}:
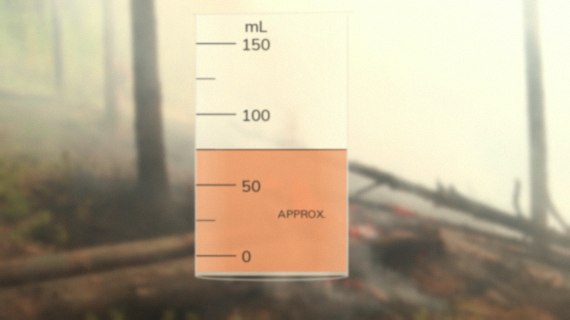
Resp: {"value": 75, "unit": "mL"}
